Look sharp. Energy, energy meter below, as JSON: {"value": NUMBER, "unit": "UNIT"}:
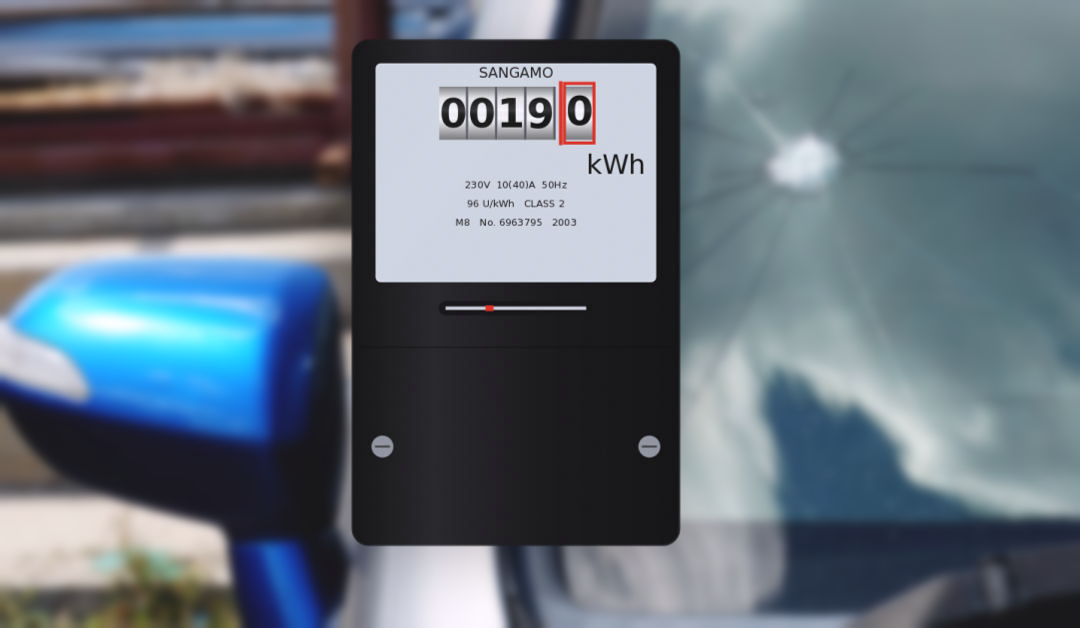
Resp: {"value": 19.0, "unit": "kWh"}
